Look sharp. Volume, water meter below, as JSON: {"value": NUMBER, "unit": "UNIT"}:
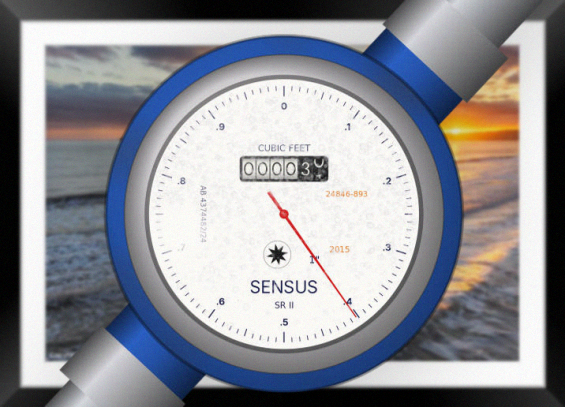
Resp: {"value": 30.40, "unit": "ft³"}
